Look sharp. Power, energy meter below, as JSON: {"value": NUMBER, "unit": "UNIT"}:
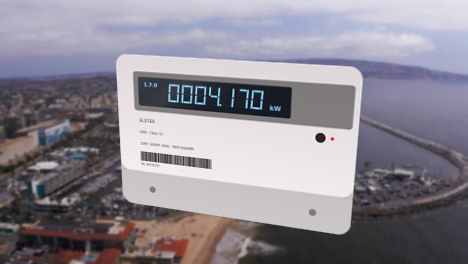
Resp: {"value": 4.170, "unit": "kW"}
